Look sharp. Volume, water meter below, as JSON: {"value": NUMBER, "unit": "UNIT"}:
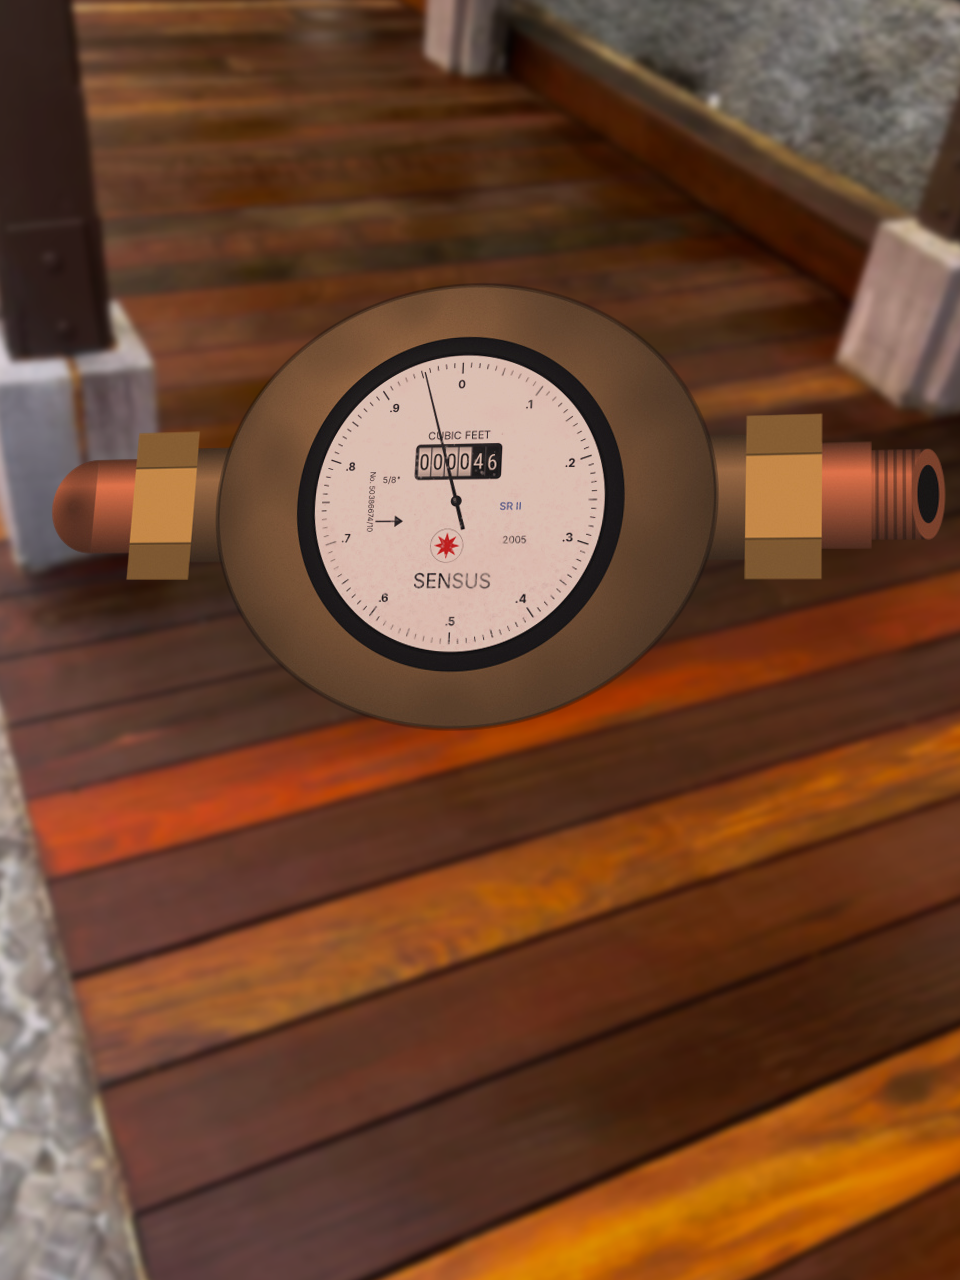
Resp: {"value": 45.95, "unit": "ft³"}
